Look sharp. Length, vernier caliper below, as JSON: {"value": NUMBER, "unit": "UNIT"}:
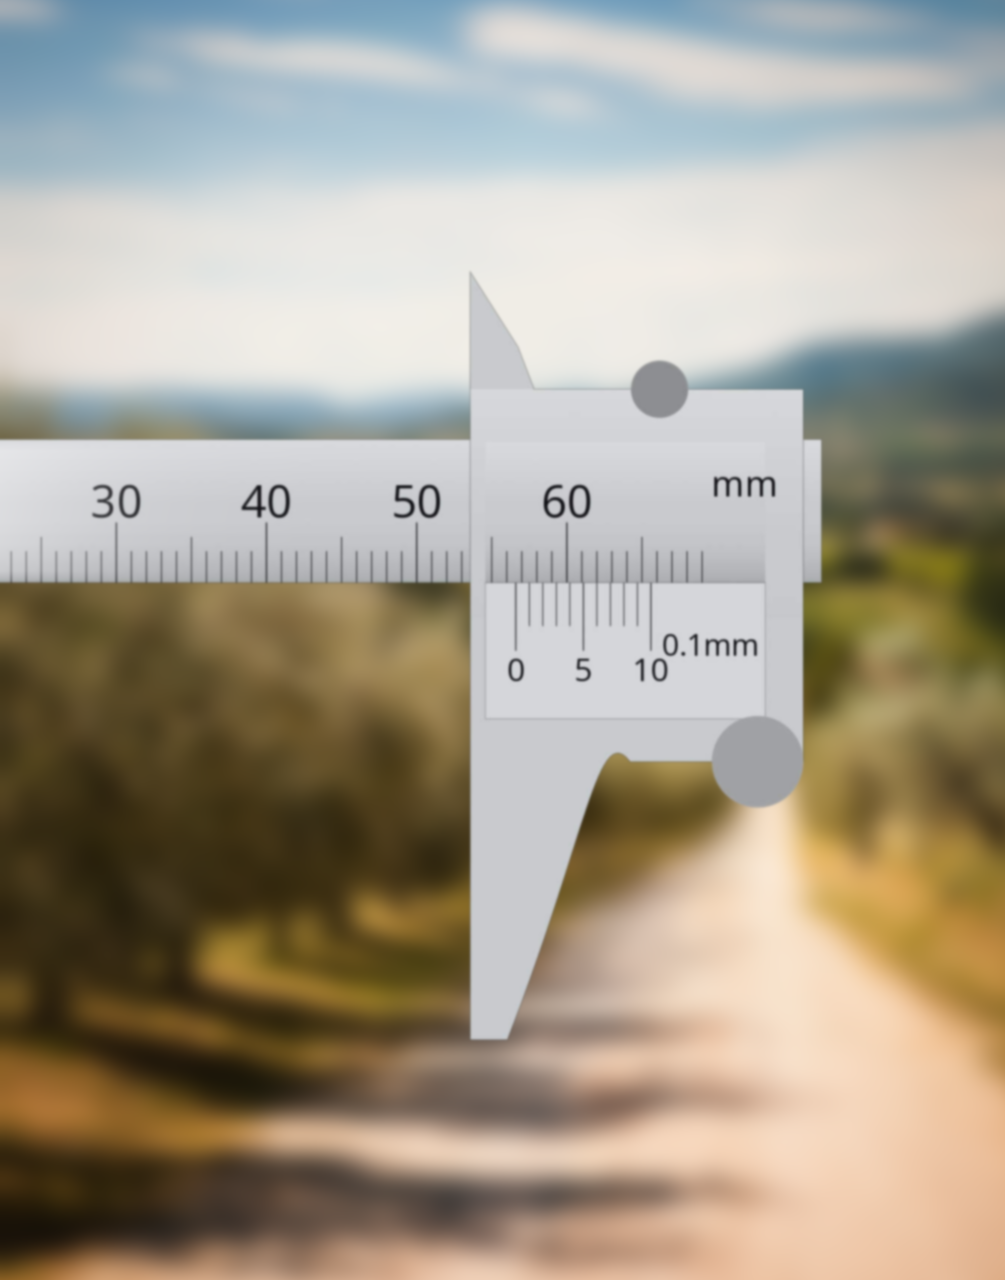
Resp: {"value": 56.6, "unit": "mm"}
